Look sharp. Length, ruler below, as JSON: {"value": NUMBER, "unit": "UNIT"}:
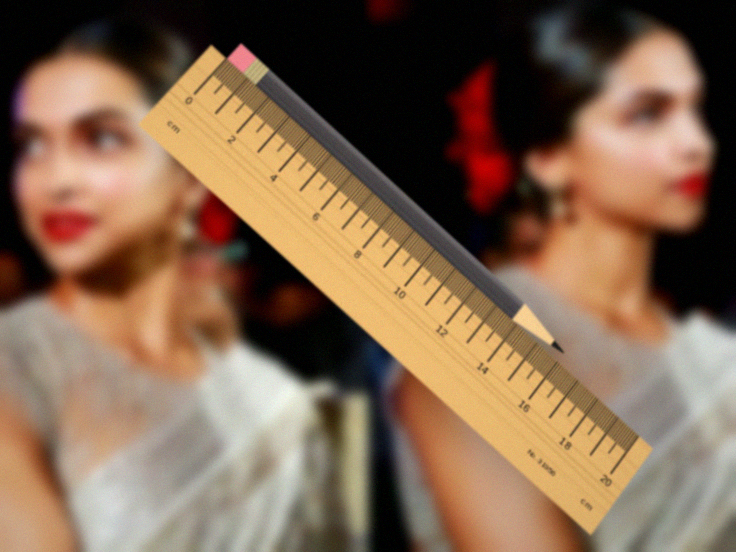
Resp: {"value": 16, "unit": "cm"}
